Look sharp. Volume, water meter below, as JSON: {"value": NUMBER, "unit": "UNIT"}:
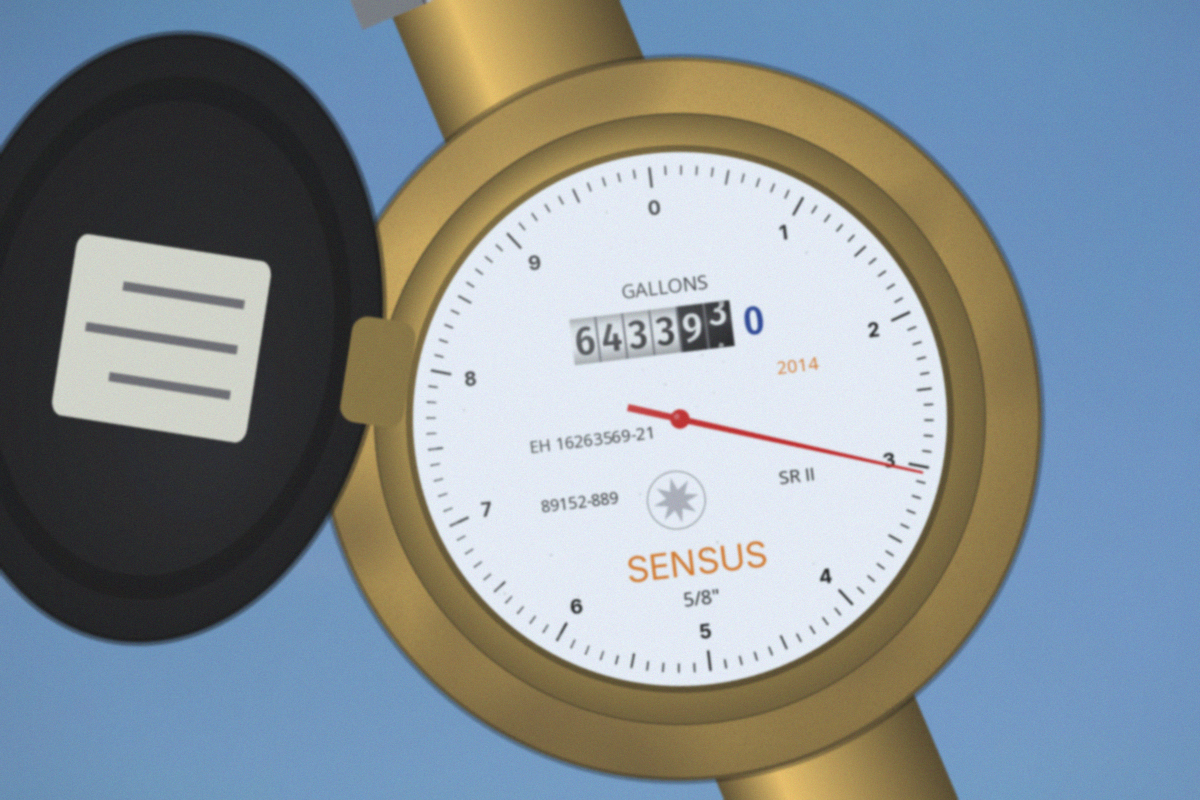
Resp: {"value": 6433933.0, "unit": "gal"}
